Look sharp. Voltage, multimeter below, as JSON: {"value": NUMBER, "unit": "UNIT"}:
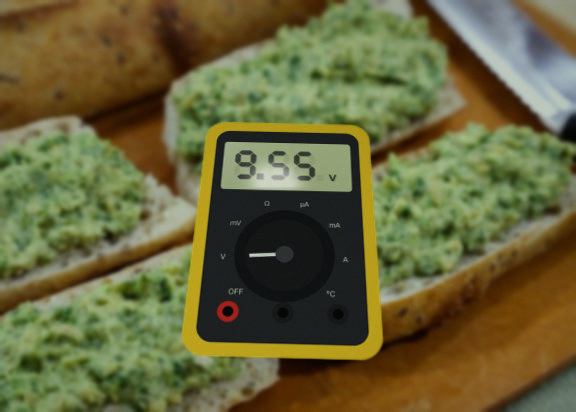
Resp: {"value": 9.55, "unit": "V"}
